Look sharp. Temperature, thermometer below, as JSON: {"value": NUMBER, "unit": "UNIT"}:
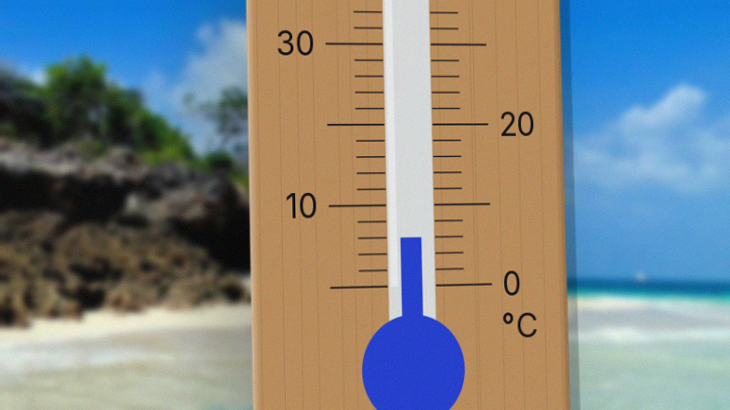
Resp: {"value": 6, "unit": "°C"}
